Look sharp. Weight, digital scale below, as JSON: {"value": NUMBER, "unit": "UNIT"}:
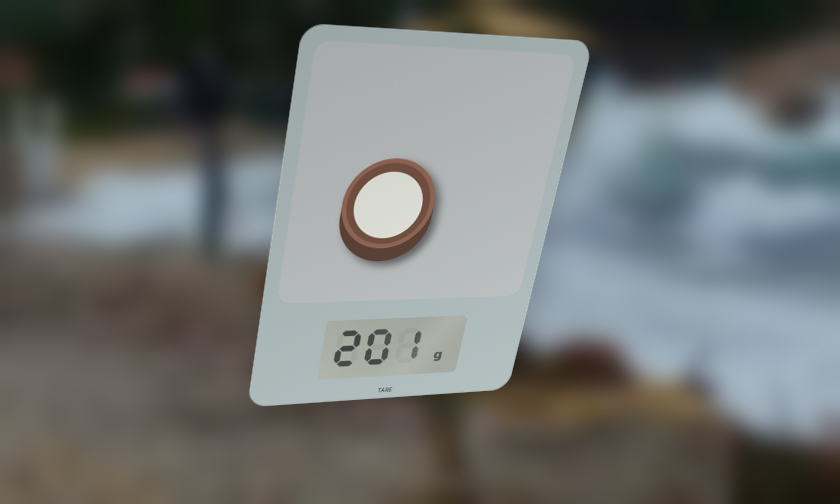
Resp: {"value": 201, "unit": "g"}
